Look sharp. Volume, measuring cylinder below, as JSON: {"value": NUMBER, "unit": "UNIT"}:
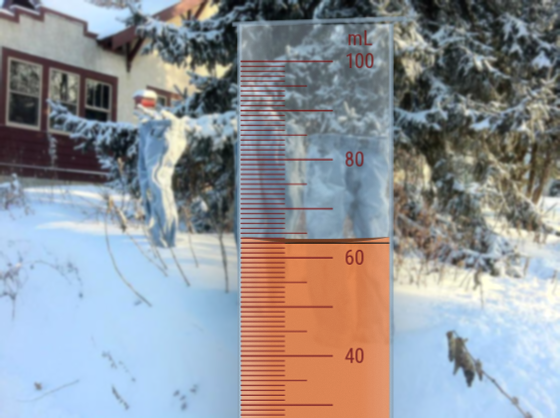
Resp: {"value": 63, "unit": "mL"}
